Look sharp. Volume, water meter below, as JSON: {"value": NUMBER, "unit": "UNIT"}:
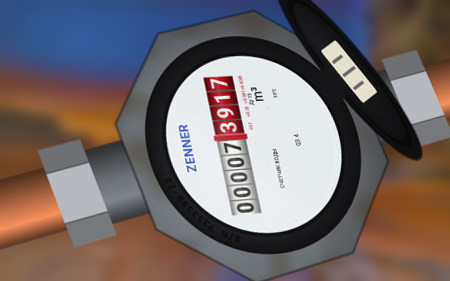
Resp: {"value": 7.3917, "unit": "m³"}
